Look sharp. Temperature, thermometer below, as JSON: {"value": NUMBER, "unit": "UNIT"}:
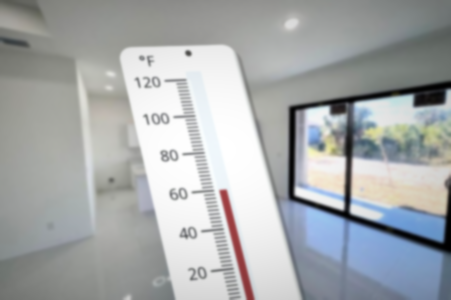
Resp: {"value": 60, "unit": "°F"}
